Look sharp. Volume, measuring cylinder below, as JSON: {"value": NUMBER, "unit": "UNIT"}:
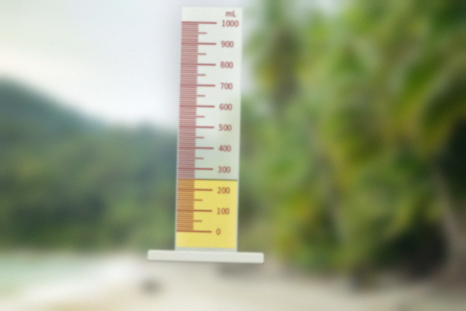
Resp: {"value": 250, "unit": "mL"}
